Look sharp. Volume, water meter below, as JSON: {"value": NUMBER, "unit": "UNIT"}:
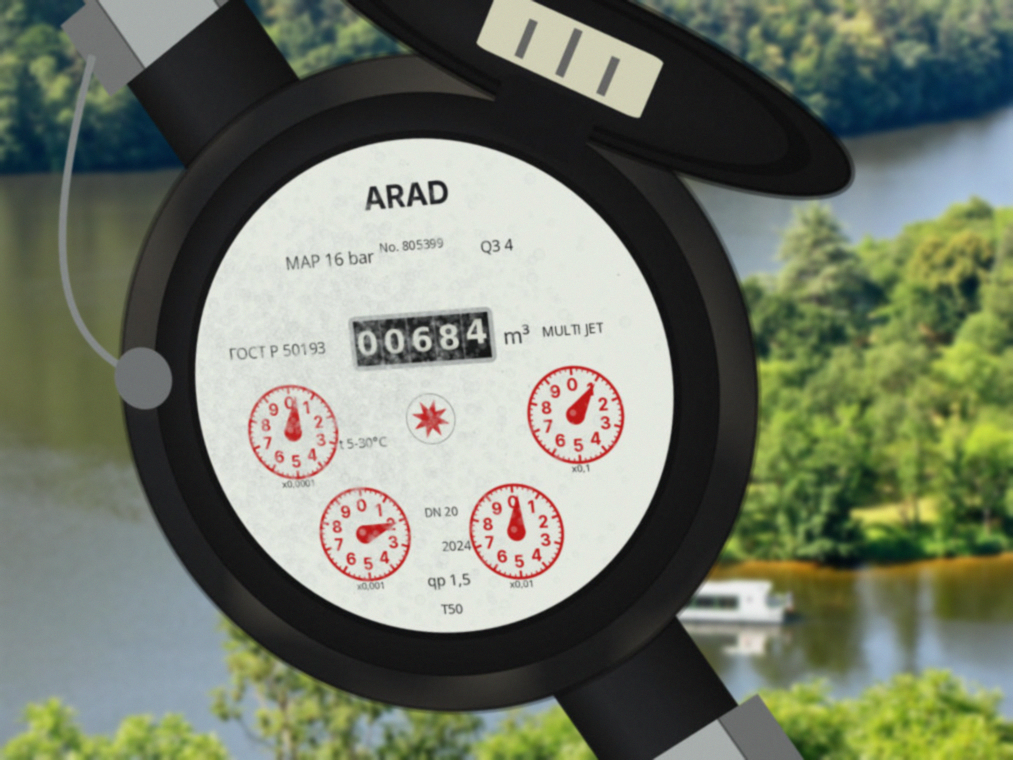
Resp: {"value": 684.1020, "unit": "m³"}
